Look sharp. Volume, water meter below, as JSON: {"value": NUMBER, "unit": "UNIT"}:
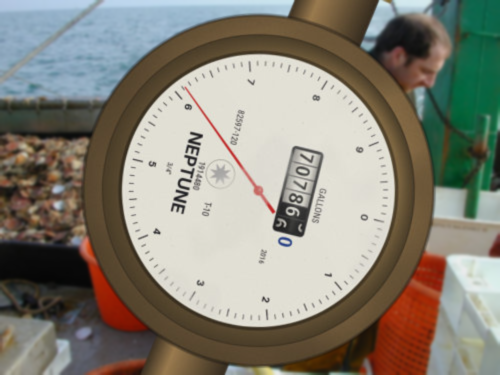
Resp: {"value": 7078656.1, "unit": "gal"}
